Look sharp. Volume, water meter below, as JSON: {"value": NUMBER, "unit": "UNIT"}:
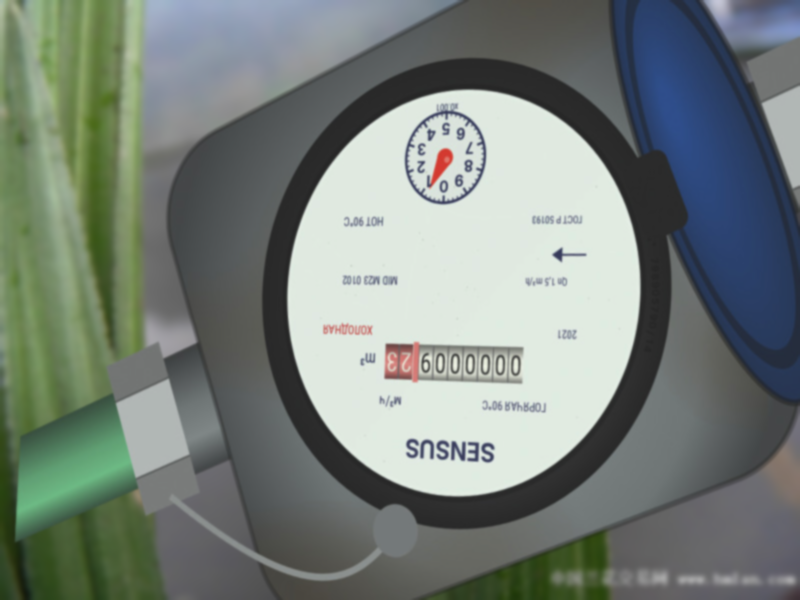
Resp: {"value": 9.230, "unit": "m³"}
